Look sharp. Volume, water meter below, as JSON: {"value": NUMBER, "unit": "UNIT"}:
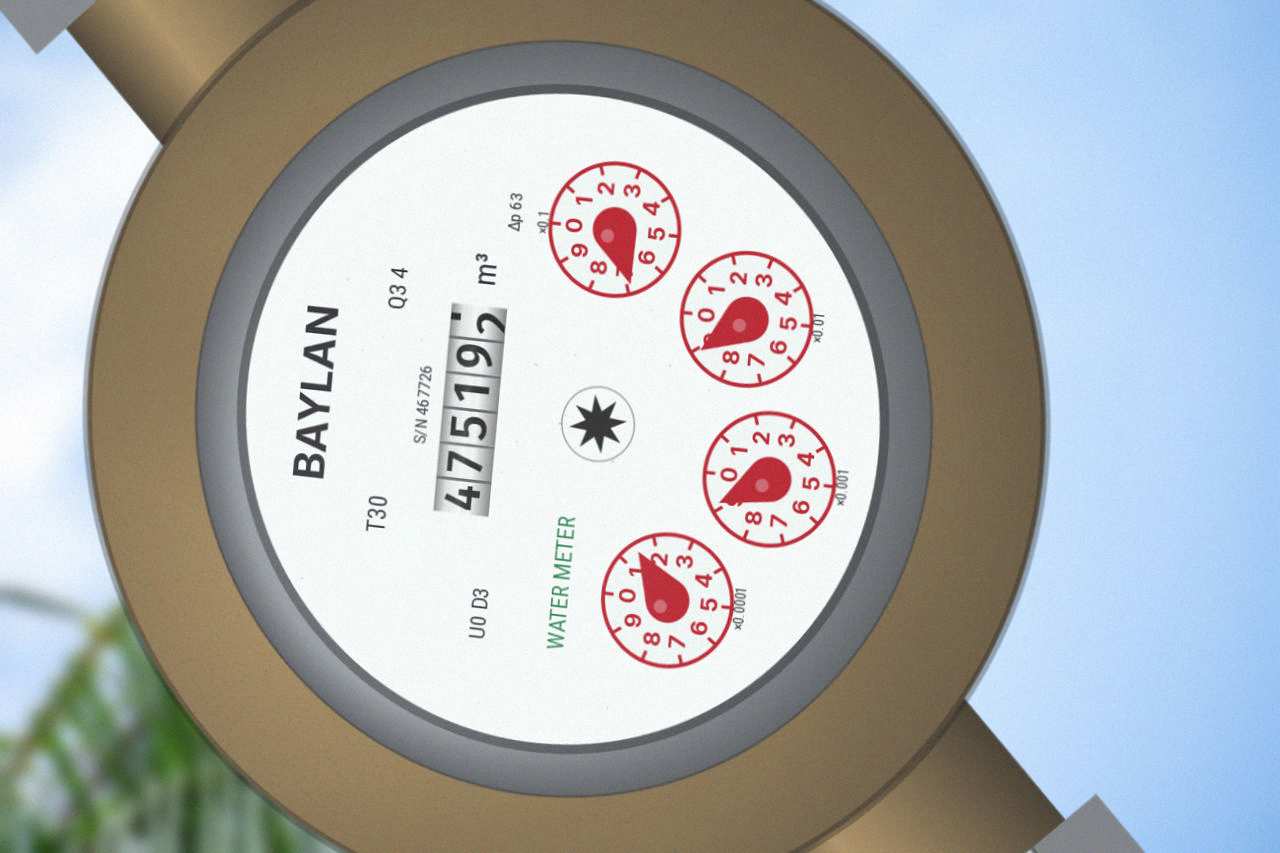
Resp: {"value": 475191.6891, "unit": "m³"}
